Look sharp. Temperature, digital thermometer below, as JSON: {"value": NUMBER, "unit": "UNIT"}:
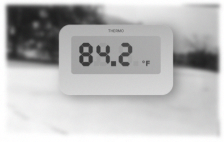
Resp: {"value": 84.2, "unit": "°F"}
